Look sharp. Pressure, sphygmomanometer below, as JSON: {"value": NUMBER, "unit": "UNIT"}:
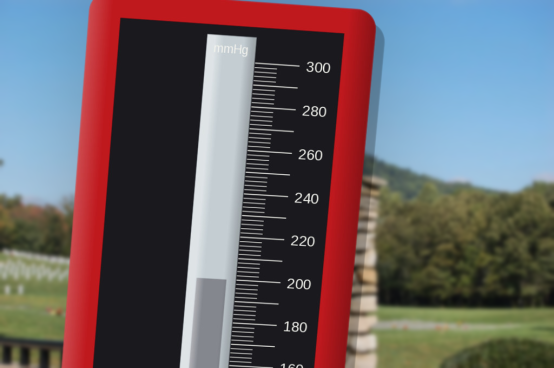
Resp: {"value": 200, "unit": "mmHg"}
